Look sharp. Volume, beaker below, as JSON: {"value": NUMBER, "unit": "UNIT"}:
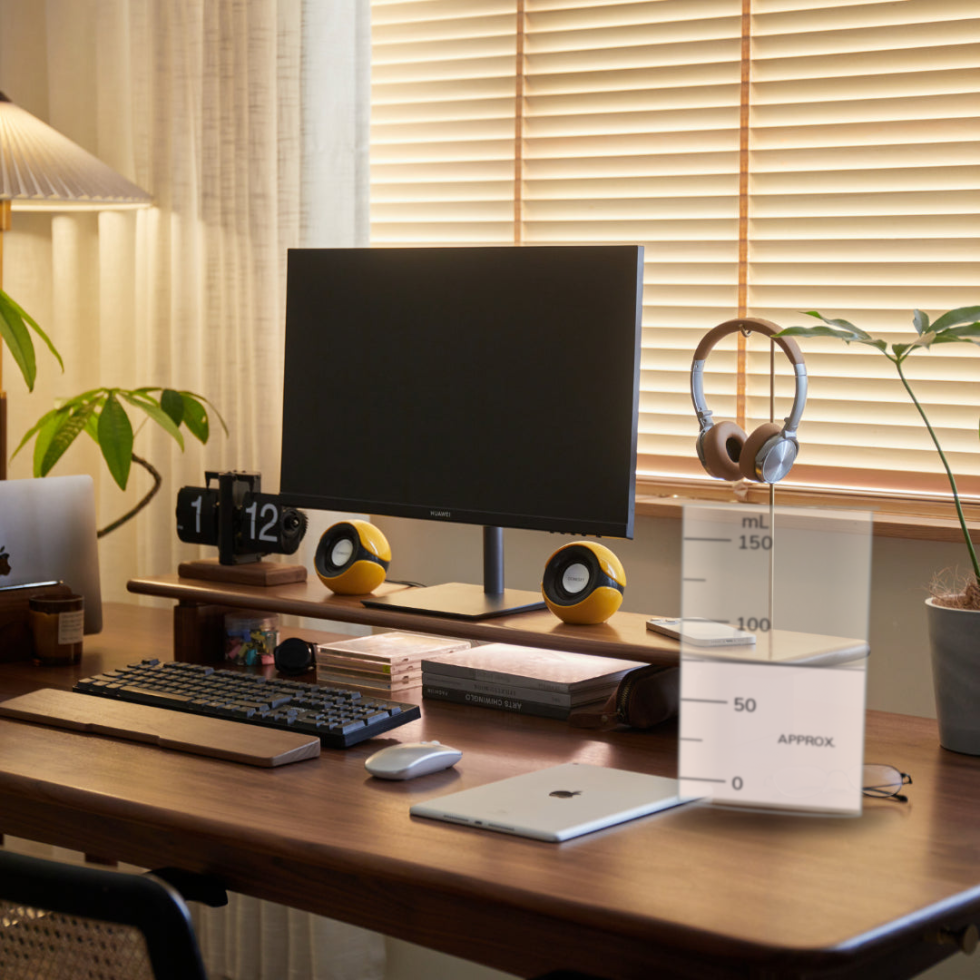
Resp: {"value": 75, "unit": "mL"}
